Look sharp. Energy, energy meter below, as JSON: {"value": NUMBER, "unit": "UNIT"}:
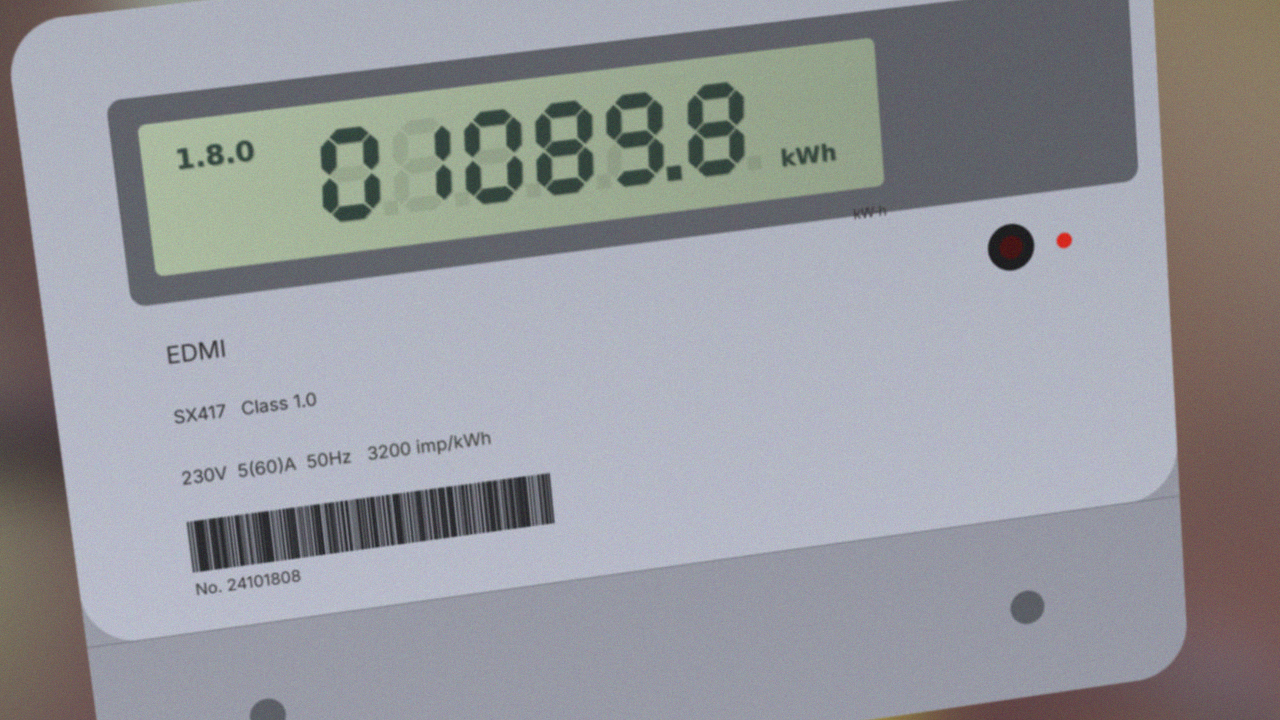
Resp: {"value": 1089.8, "unit": "kWh"}
